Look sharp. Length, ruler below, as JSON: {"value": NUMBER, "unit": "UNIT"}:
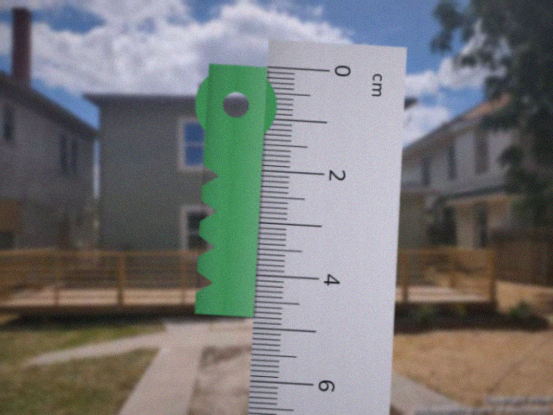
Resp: {"value": 4.8, "unit": "cm"}
